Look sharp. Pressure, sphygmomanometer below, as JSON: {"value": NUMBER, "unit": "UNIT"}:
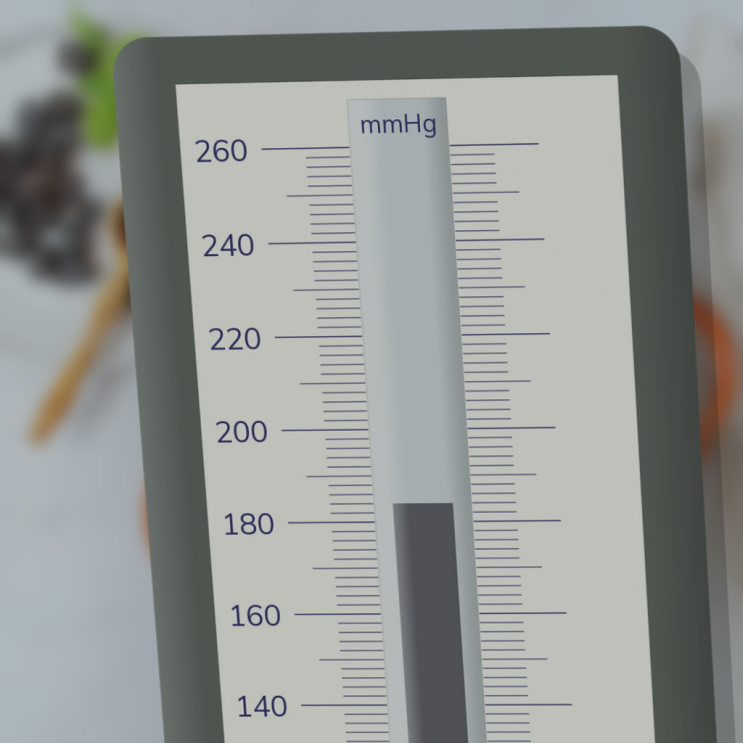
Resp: {"value": 184, "unit": "mmHg"}
